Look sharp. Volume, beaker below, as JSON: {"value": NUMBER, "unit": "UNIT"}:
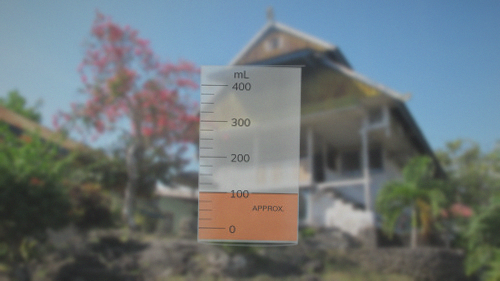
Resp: {"value": 100, "unit": "mL"}
